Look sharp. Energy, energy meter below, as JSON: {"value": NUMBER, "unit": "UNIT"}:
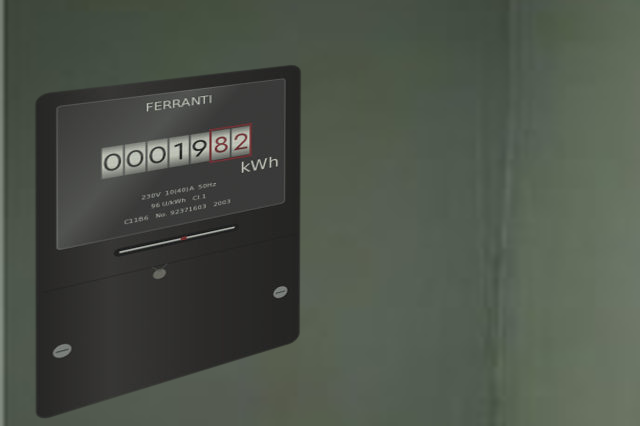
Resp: {"value": 19.82, "unit": "kWh"}
